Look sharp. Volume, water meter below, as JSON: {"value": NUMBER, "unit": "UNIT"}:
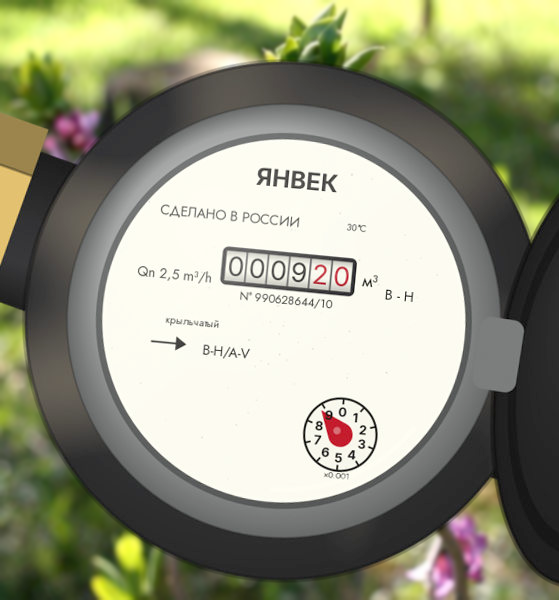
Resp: {"value": 9.208, "unit": "m³"}
